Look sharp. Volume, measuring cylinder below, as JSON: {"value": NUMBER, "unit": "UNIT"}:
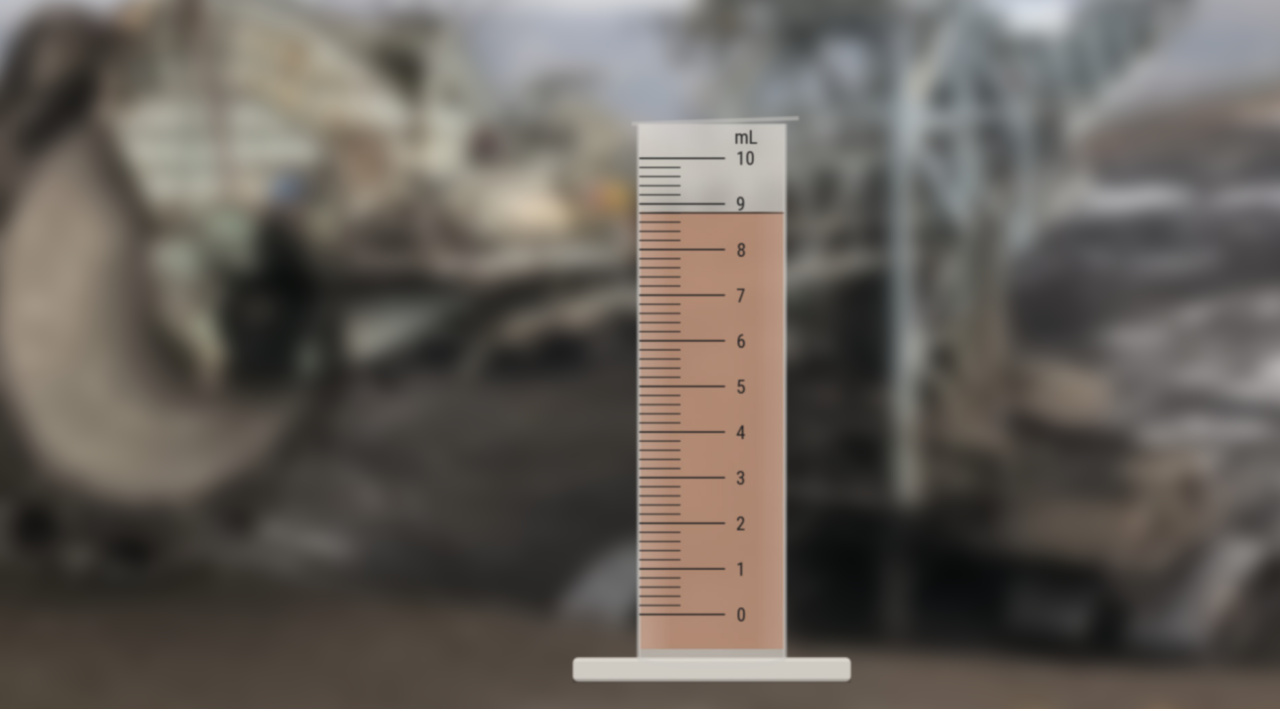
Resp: {"value": 8.8, "unit": "mL"}
